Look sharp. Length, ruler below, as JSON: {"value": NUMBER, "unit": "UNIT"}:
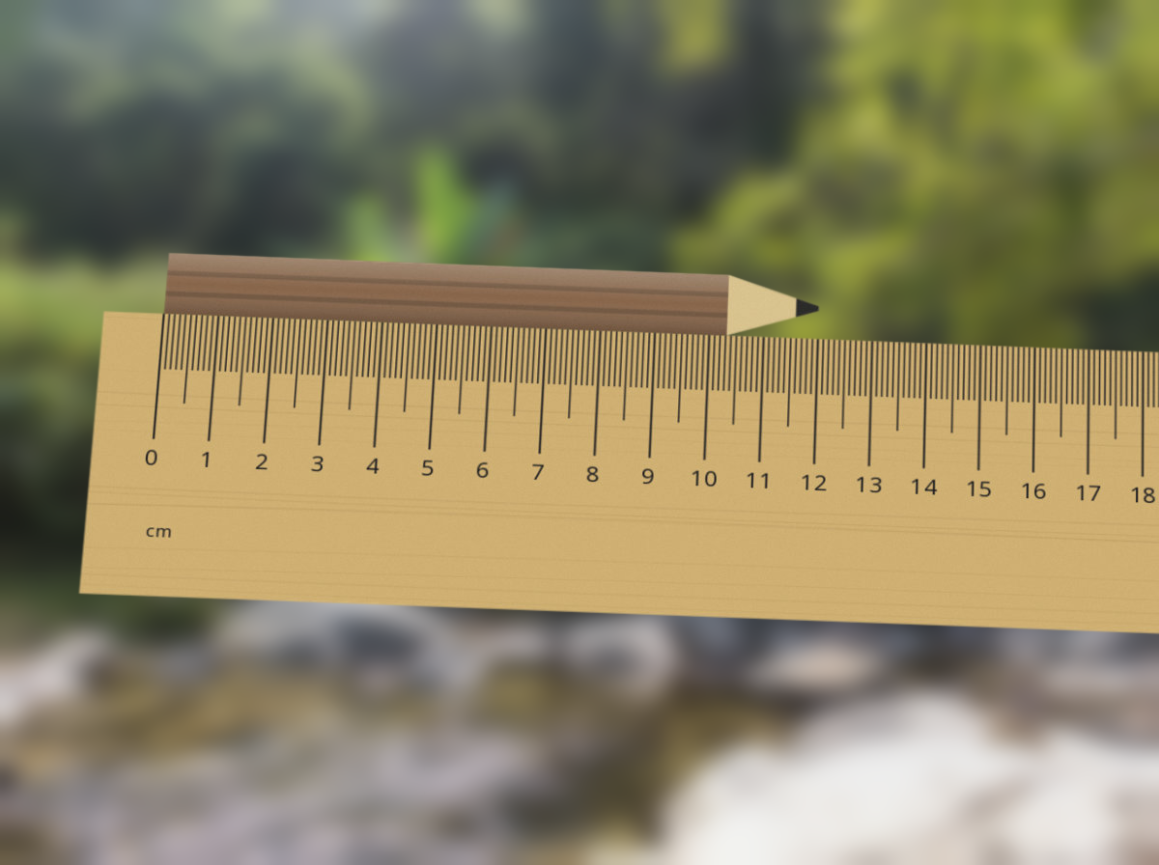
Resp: {"value": 12, "unit": "cm"}
